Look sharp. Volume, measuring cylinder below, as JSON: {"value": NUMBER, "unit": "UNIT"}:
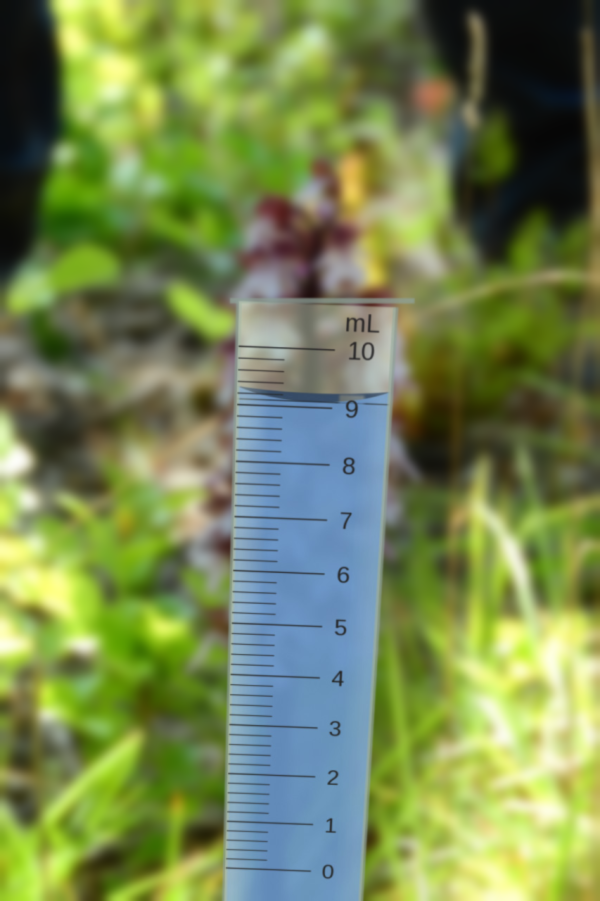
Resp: {"value": 9.1, "unit": "mL"}
